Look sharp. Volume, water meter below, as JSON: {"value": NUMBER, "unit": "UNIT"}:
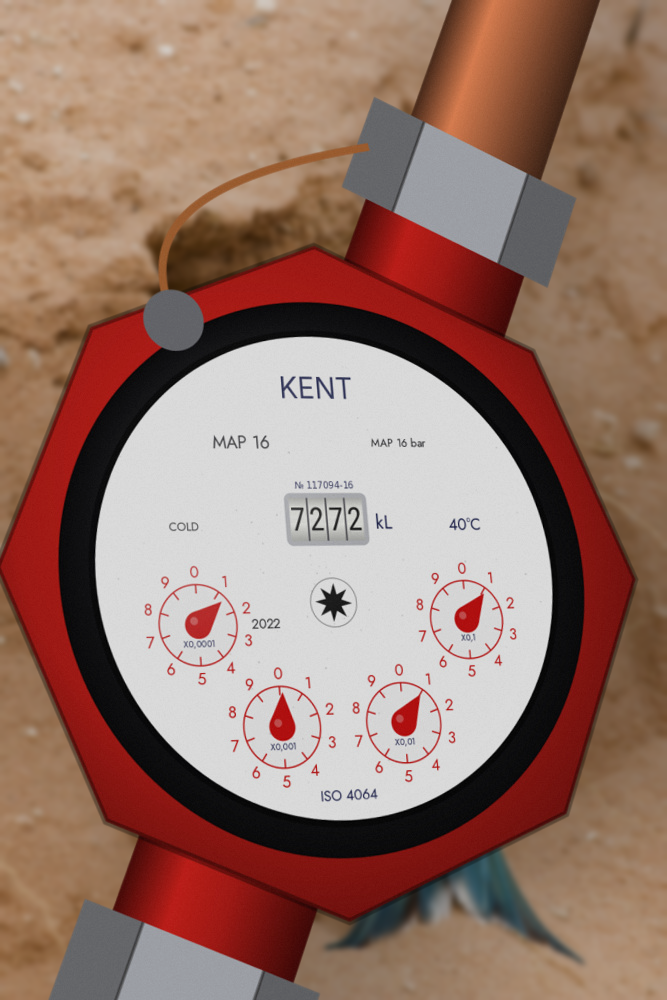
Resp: {"value": 7272.1101, "unit": "kL"}
